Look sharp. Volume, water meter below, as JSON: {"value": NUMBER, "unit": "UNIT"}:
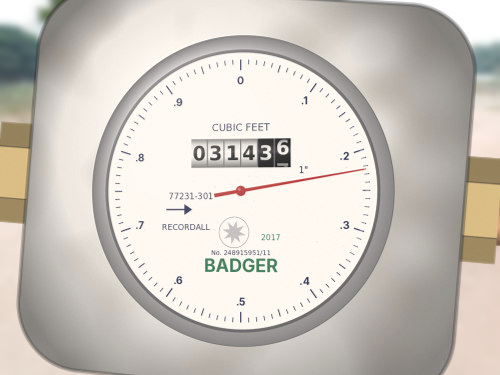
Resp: {"value": 31436.22, "unit": "ft³"}
